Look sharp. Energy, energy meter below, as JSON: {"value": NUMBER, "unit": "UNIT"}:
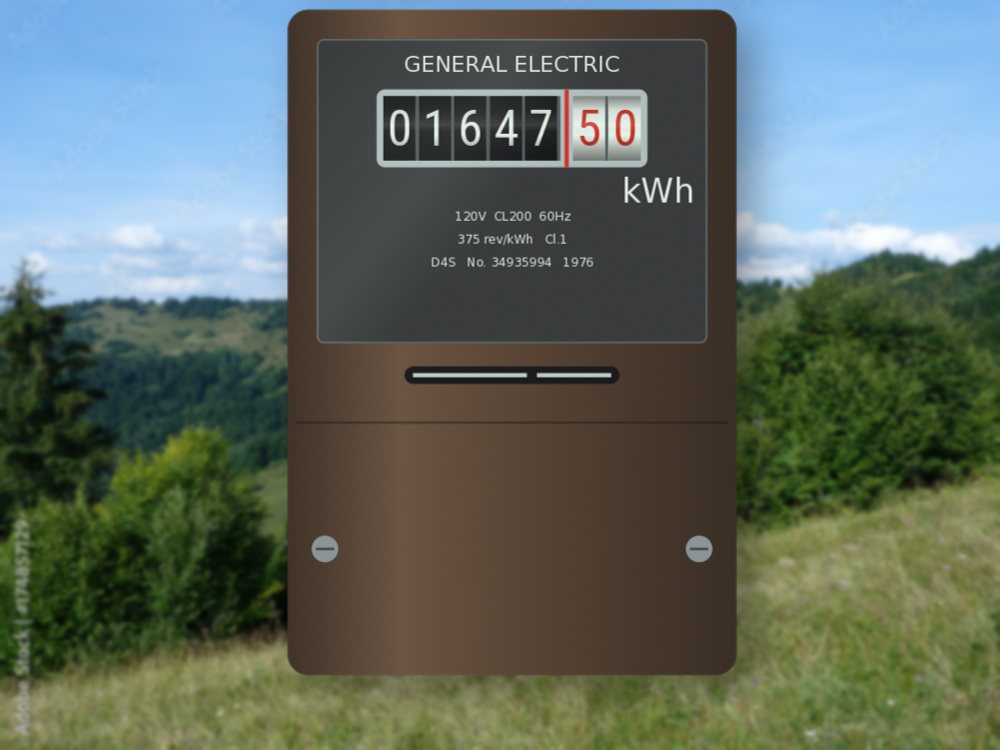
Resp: {"value": 1647.50, "unit": "kWh"}
